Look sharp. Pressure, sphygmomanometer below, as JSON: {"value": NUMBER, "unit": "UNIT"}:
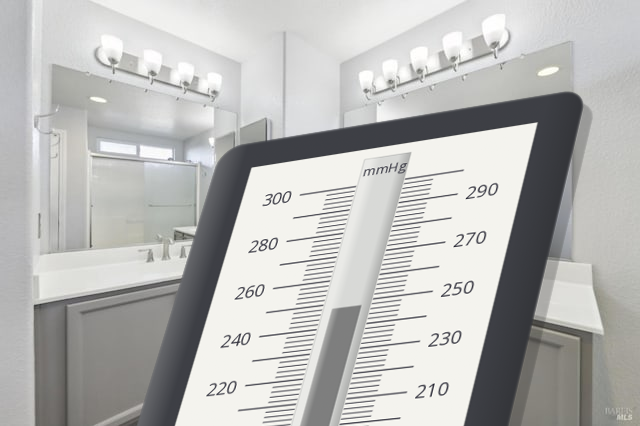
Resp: {"value": 248, "unit": "mmHg"}
